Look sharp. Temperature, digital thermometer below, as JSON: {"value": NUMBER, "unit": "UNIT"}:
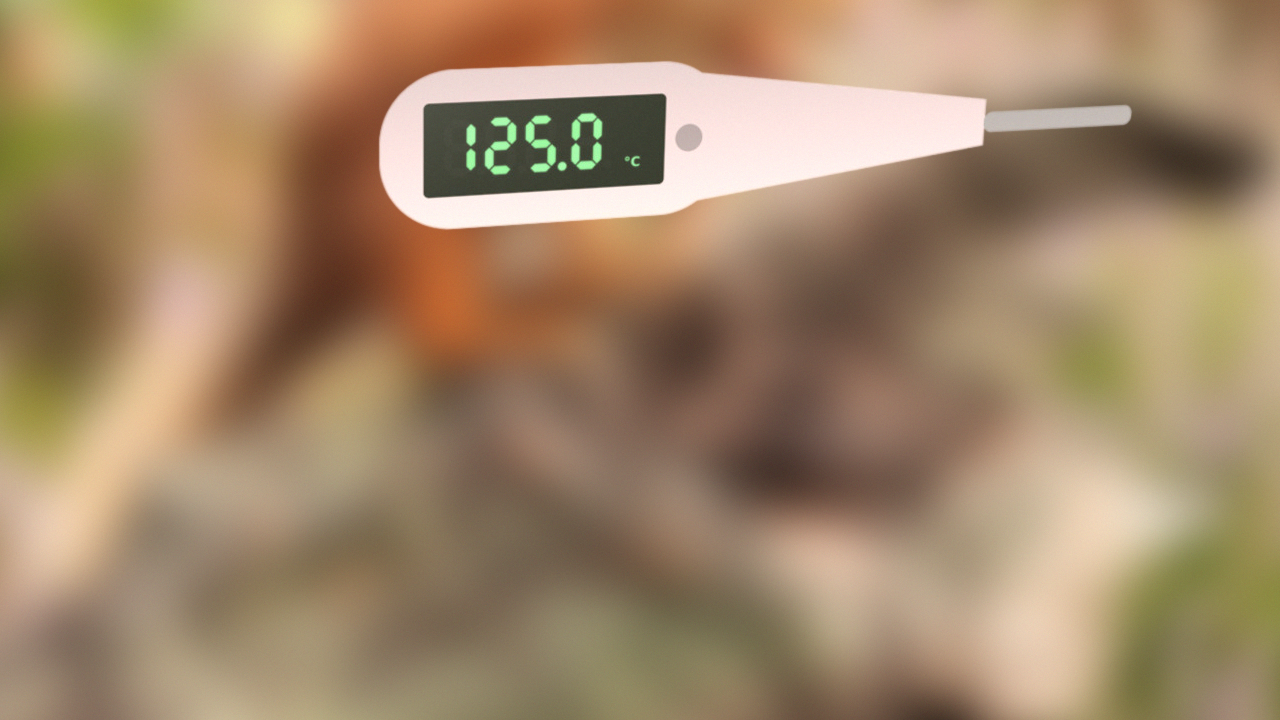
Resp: {"value": 125.0, "unit": "°C"}
